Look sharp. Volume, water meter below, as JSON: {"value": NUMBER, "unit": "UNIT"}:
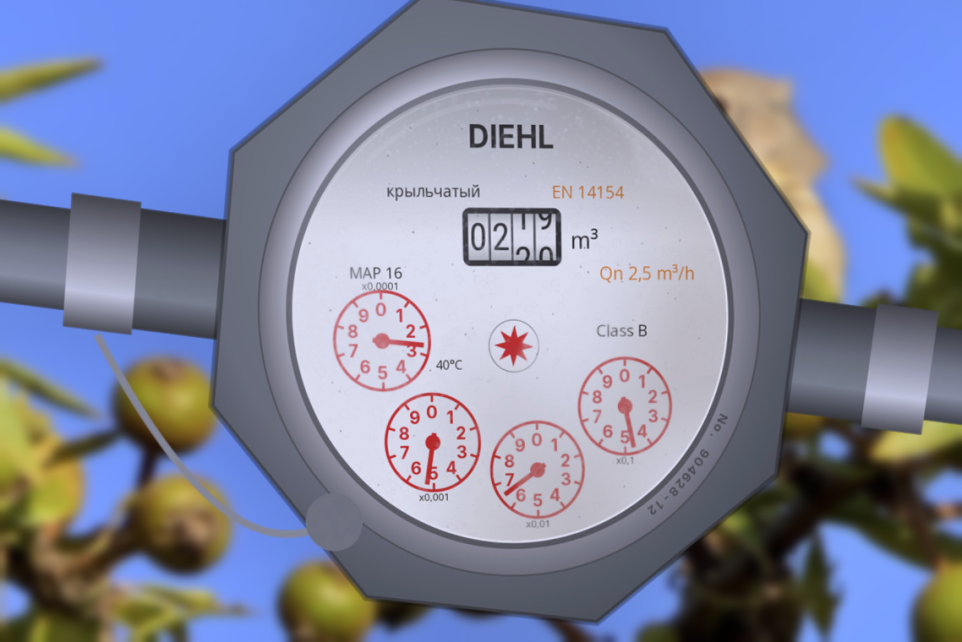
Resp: {"value": 219.4652, "unit": "m³"}
